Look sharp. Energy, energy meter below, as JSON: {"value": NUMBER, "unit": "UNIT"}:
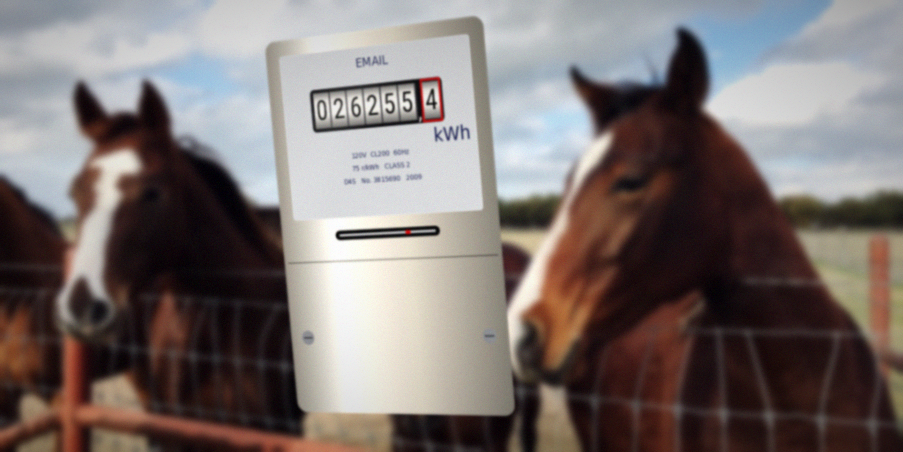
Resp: {"value": 26255.4, "unit": "kWh"}
